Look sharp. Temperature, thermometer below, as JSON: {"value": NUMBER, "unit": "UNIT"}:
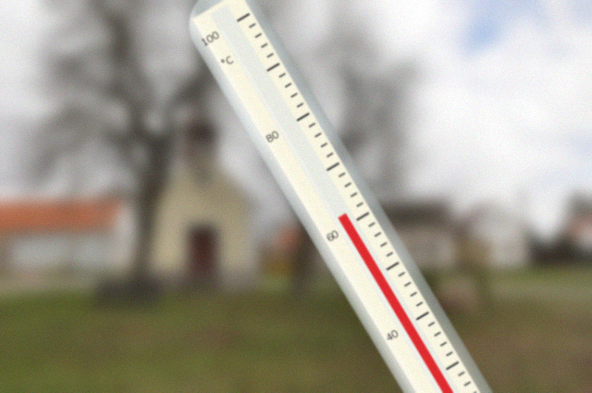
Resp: {"value": 62, "unit": "°C"}
